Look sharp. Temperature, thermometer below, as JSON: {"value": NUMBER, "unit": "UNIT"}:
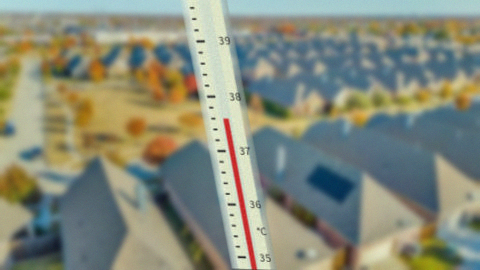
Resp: {"value": 37.6, "unit": "°C"}
